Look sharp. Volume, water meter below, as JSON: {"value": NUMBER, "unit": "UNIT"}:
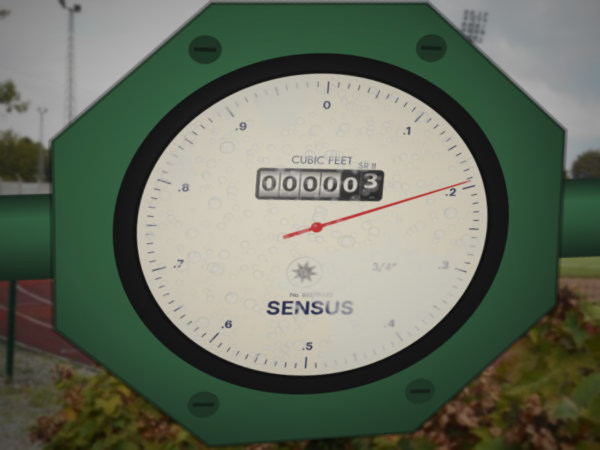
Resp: {"value": 3.19, "unit": "ft³"}
